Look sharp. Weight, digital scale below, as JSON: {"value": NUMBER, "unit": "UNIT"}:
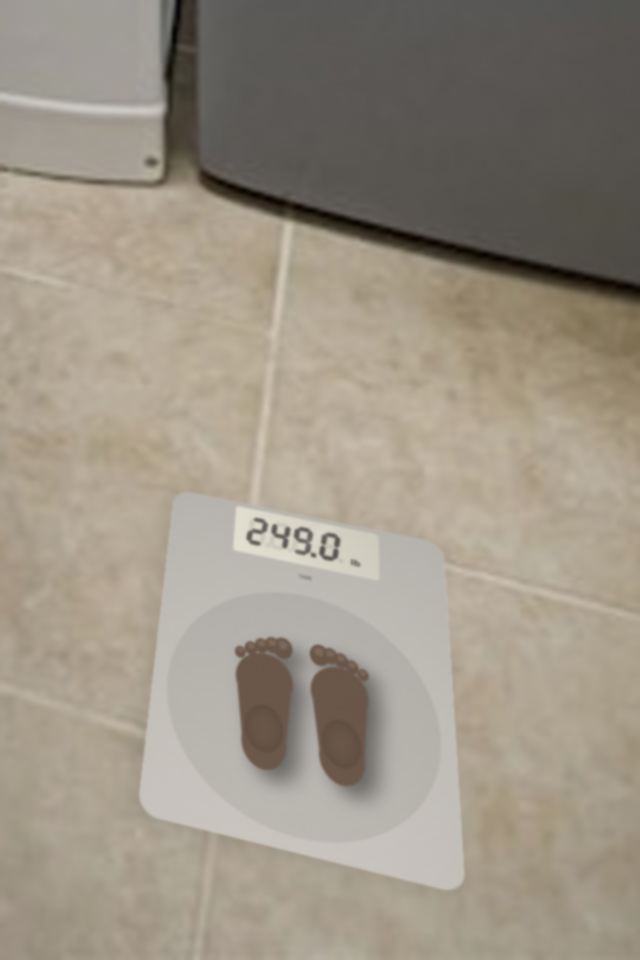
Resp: {"value": 249.0, "unit": "lb"}
